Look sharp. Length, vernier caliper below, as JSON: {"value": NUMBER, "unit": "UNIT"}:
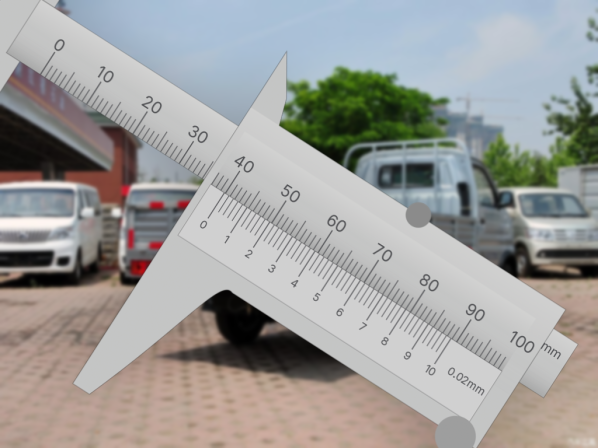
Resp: {"value": 39.8, "unit": "mm"}
